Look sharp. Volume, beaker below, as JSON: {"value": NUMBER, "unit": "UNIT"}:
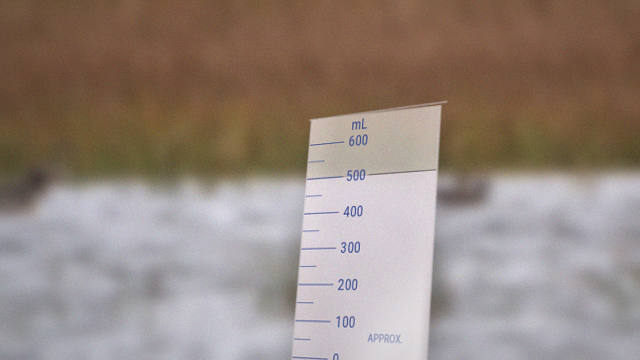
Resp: {"value": 500, "unit": "mL"}
